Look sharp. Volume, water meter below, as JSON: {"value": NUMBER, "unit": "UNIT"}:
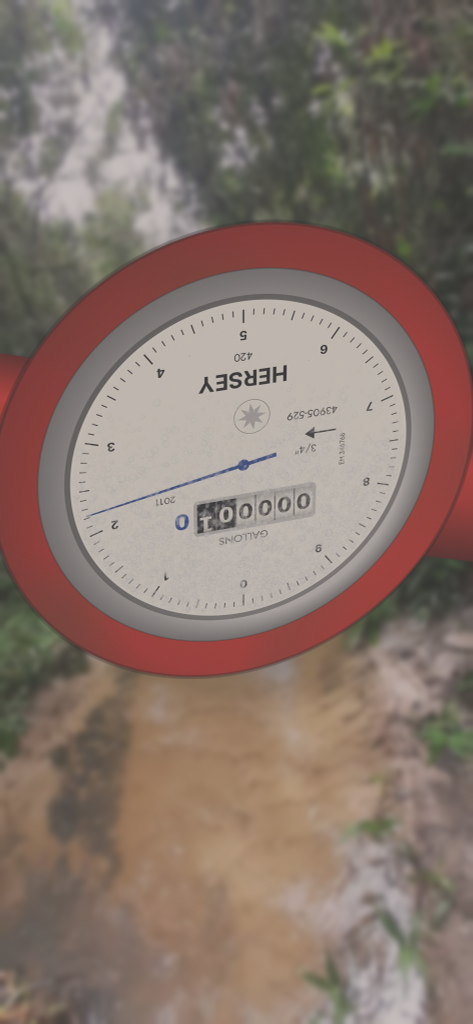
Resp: {"value": 12.2, "unit": "gal"}
